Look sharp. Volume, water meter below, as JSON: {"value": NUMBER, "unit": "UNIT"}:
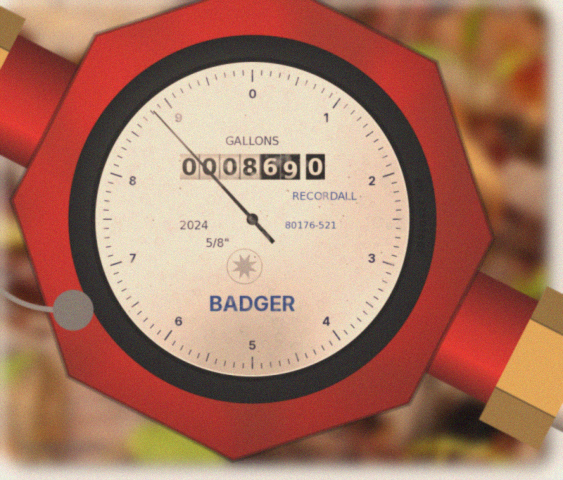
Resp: {"value": 8688.8, "unit": "gal"}
